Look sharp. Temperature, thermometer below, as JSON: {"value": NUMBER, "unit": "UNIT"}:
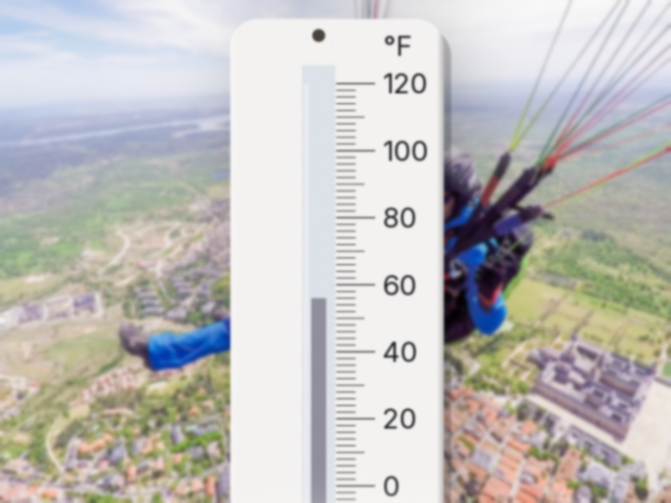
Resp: {"value": 56, "unit": "°F"}
